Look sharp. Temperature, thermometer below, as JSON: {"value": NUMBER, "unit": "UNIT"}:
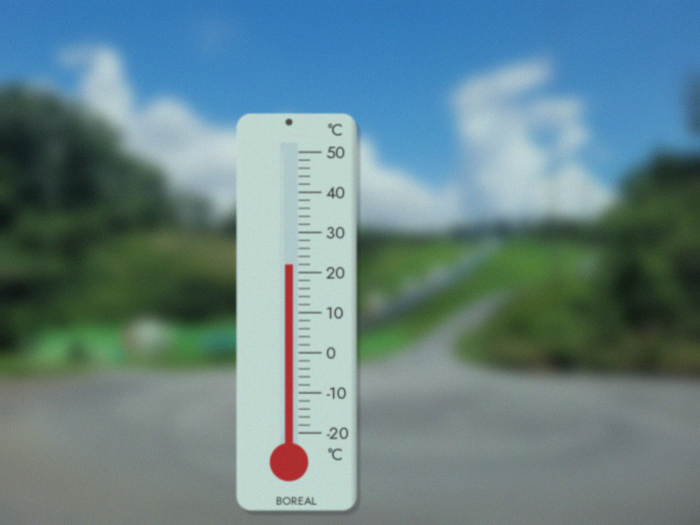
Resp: {"value": 22, "unit": "°C"}
